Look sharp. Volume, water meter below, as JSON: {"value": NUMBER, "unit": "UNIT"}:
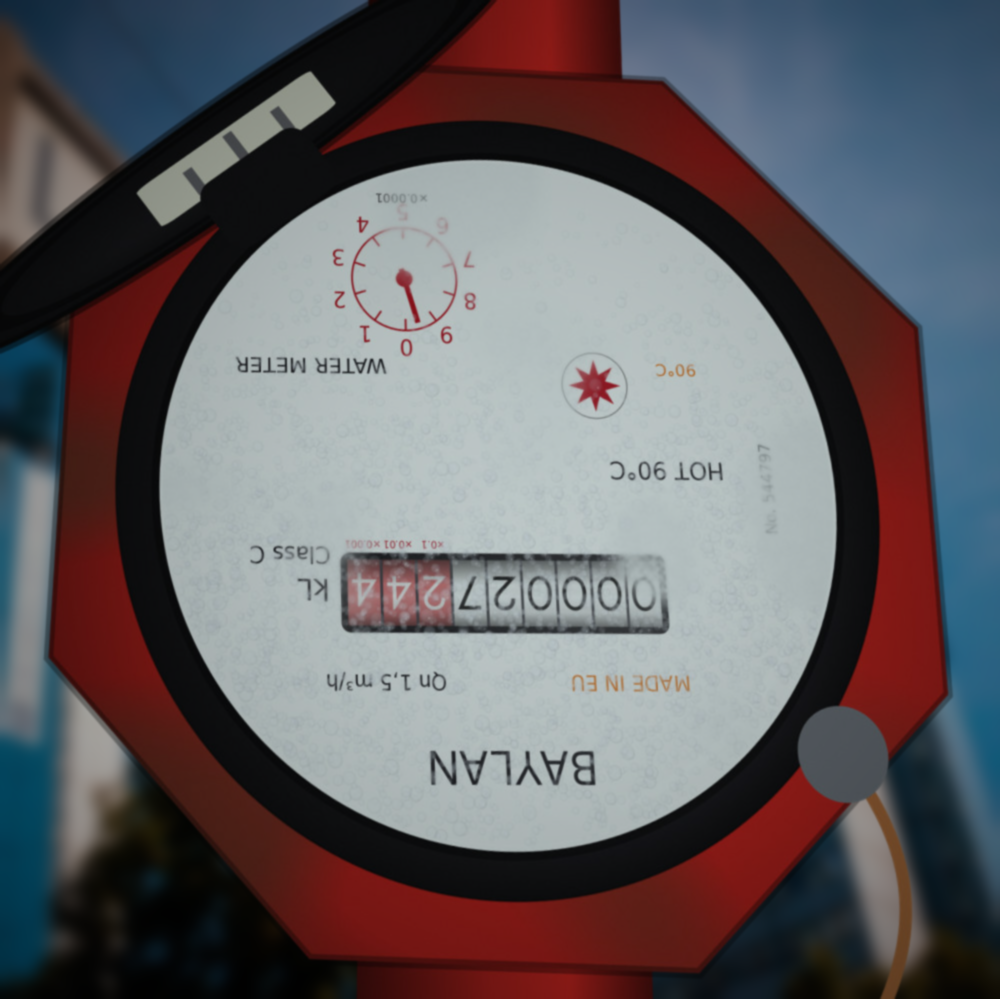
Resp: {"value": 27.2439, "unit": "kL"}
